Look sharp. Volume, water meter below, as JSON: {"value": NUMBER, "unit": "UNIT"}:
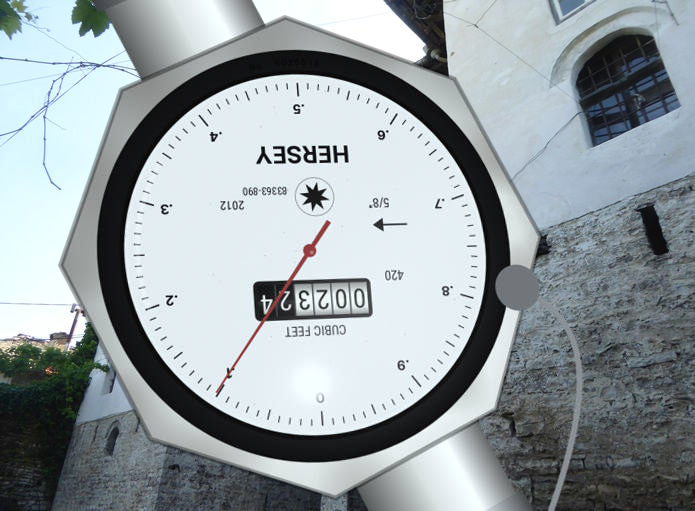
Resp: {"value": 2324.10, "unit": "ft³"}
